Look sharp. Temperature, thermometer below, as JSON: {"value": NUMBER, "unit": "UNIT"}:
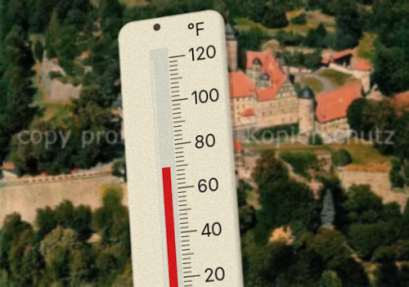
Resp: {"value": 70, "unit": "°F"}
